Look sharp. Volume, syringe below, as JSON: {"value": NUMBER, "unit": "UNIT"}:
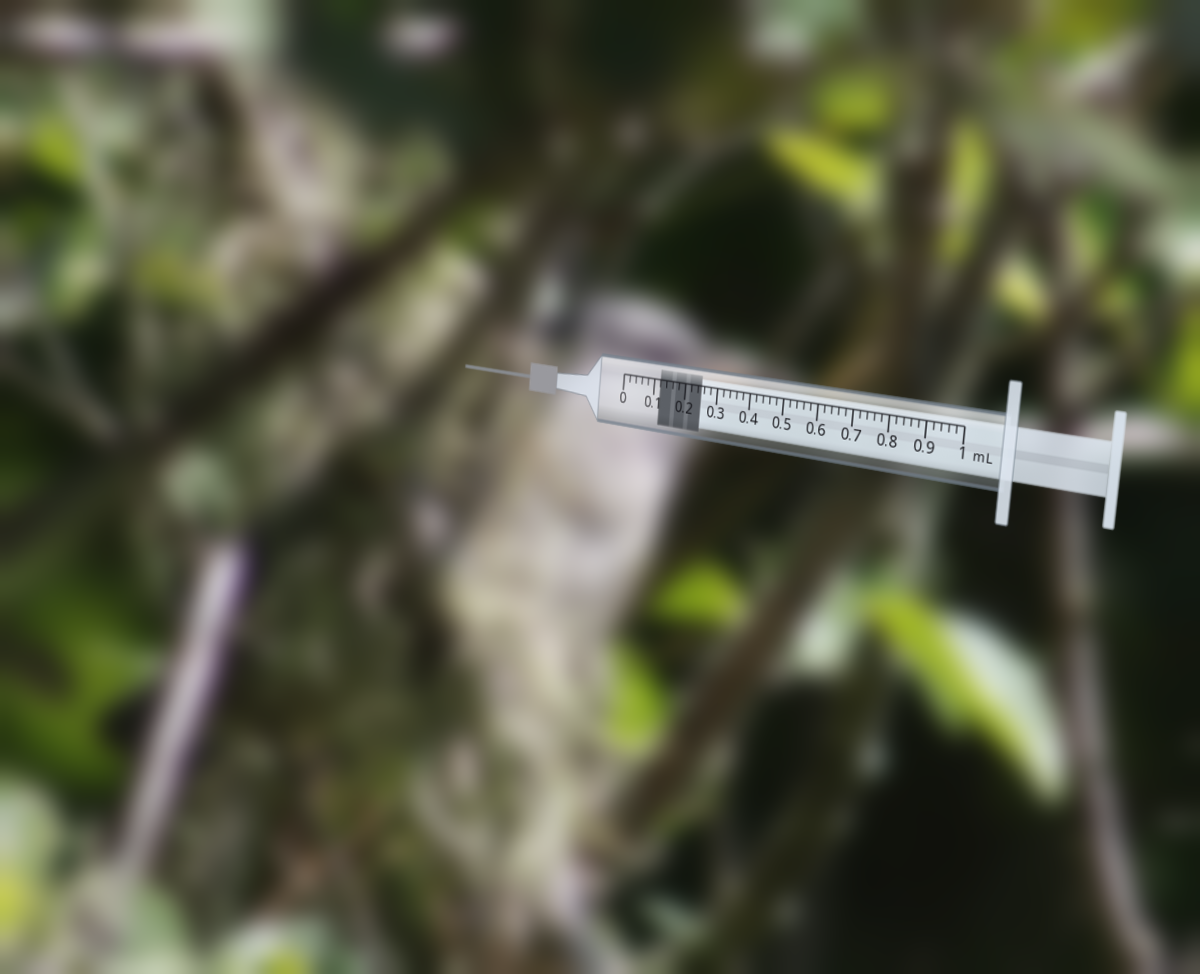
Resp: {"value": 0.12, "unit": "mL"}
